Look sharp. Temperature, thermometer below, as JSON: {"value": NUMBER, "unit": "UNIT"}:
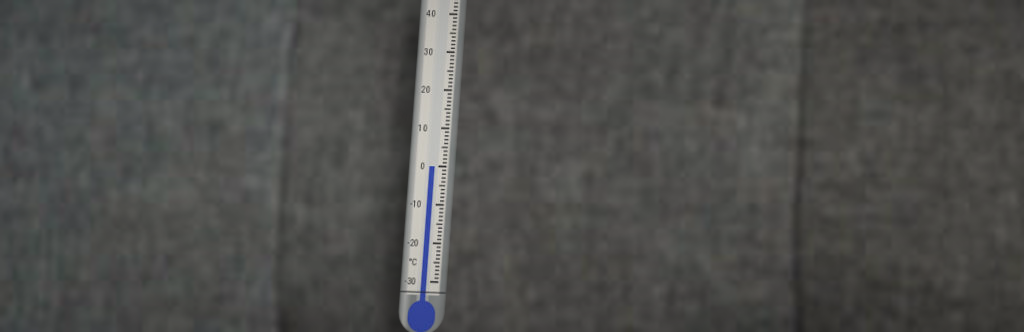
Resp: {"value": 0, "unit": "°C"}
